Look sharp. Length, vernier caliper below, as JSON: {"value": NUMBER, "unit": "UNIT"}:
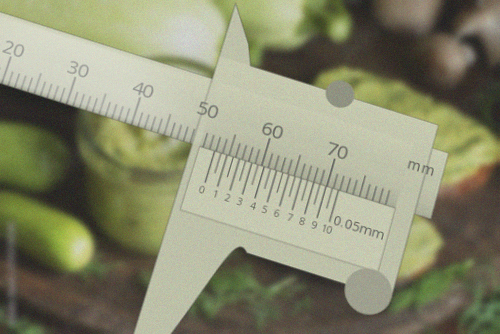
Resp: {"value": 52.8, "unit": "mm"}
